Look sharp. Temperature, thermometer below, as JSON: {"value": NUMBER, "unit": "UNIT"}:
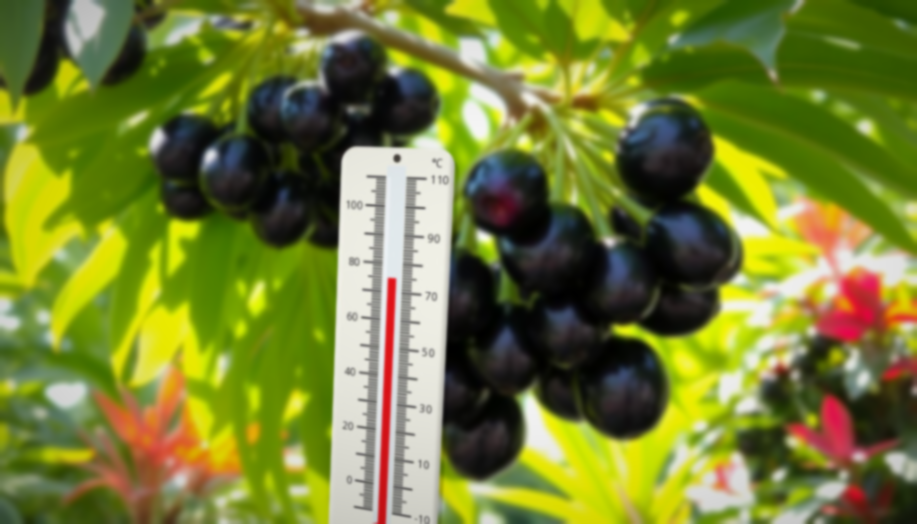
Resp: {"value": 75, "unit": "°C"}
